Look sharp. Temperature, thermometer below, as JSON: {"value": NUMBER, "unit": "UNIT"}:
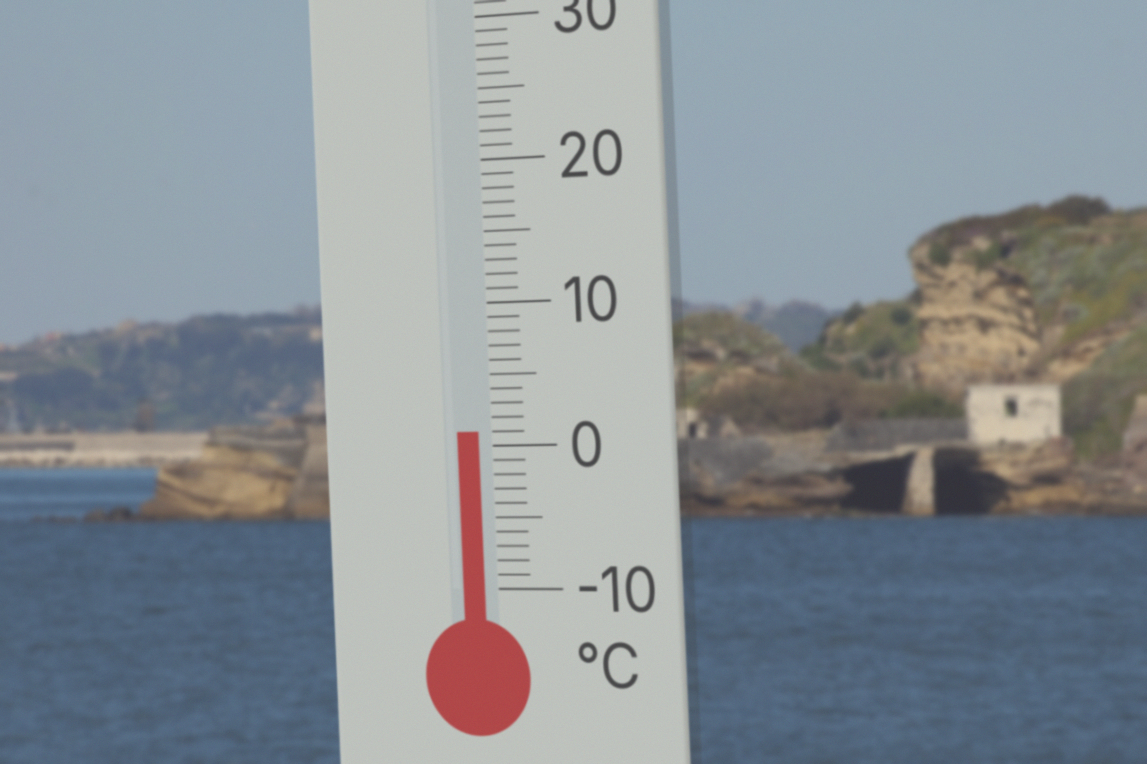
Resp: {"value": 1, "unit": "°C"}
